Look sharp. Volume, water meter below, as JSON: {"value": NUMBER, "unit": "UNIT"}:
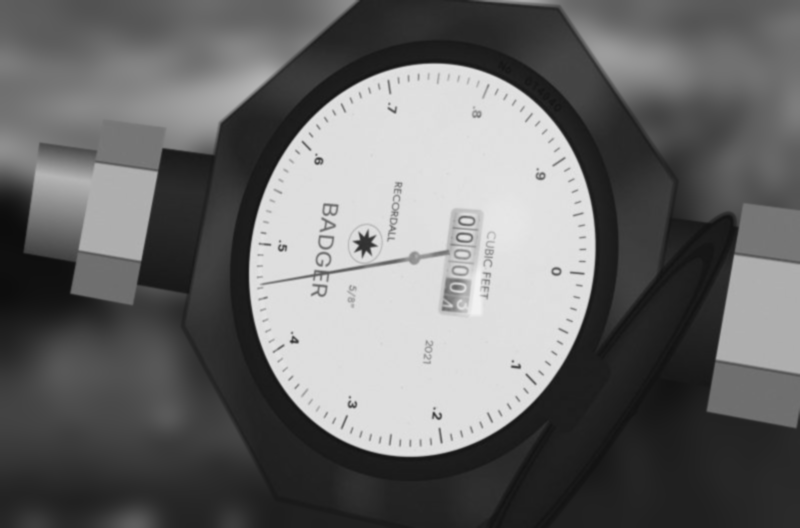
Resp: {"value": 3.46, "unit": "ft³"}
